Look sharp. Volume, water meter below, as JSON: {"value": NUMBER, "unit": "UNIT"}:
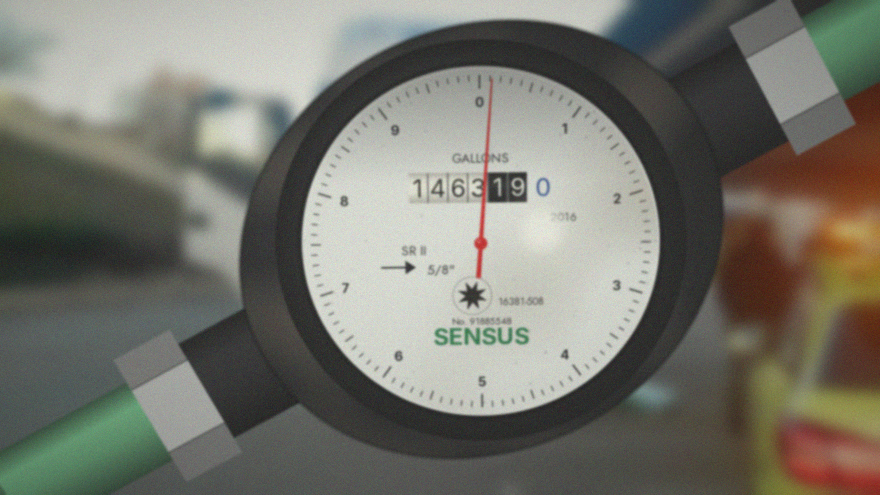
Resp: {"value": 1463190.1, "unit": "gal"}
